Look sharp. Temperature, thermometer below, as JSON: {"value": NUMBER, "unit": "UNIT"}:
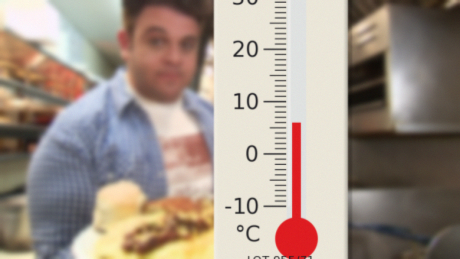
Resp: {"value": 6, "unit": "°C"}
